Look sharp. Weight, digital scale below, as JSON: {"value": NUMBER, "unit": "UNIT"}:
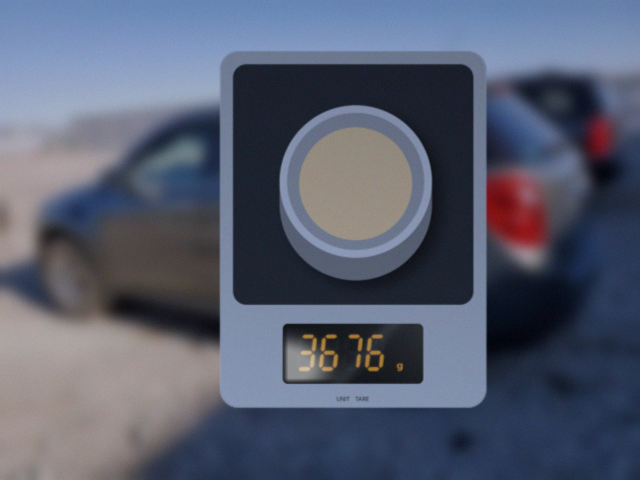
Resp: {"value": 3676, "unit": "g"}
